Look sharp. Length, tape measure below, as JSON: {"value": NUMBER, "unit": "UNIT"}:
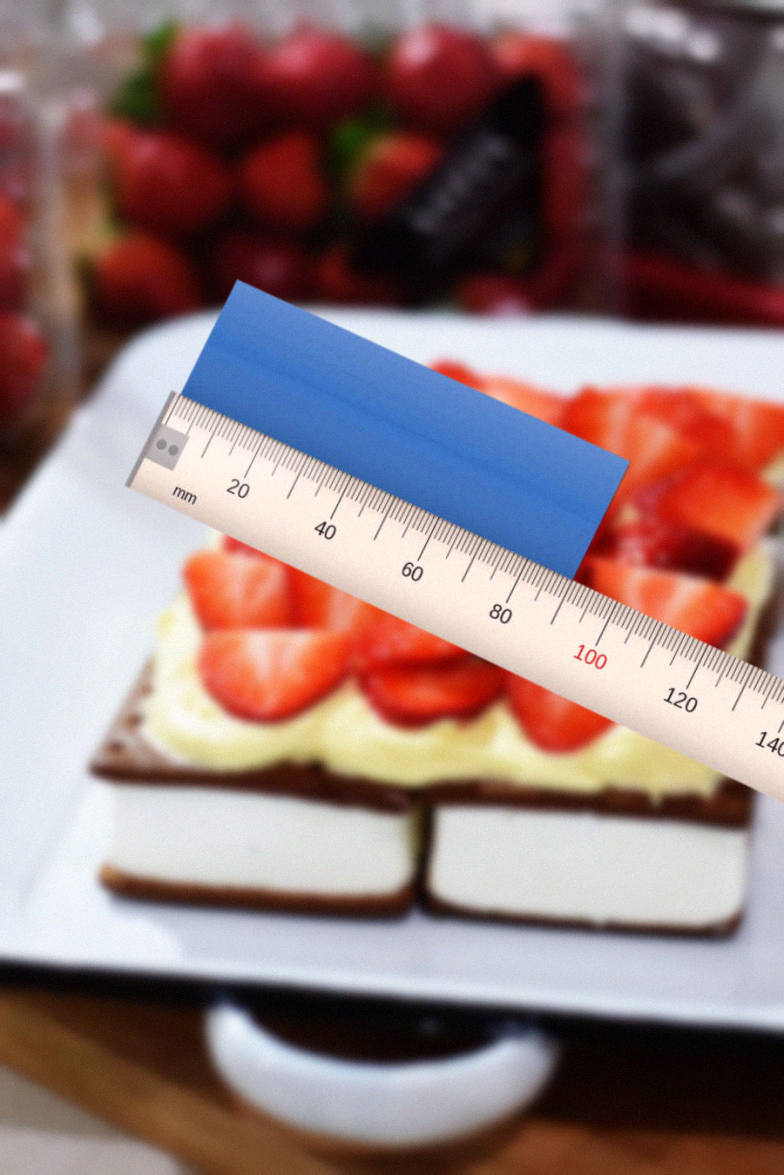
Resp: {"value": 90, "unit": "mm"}
